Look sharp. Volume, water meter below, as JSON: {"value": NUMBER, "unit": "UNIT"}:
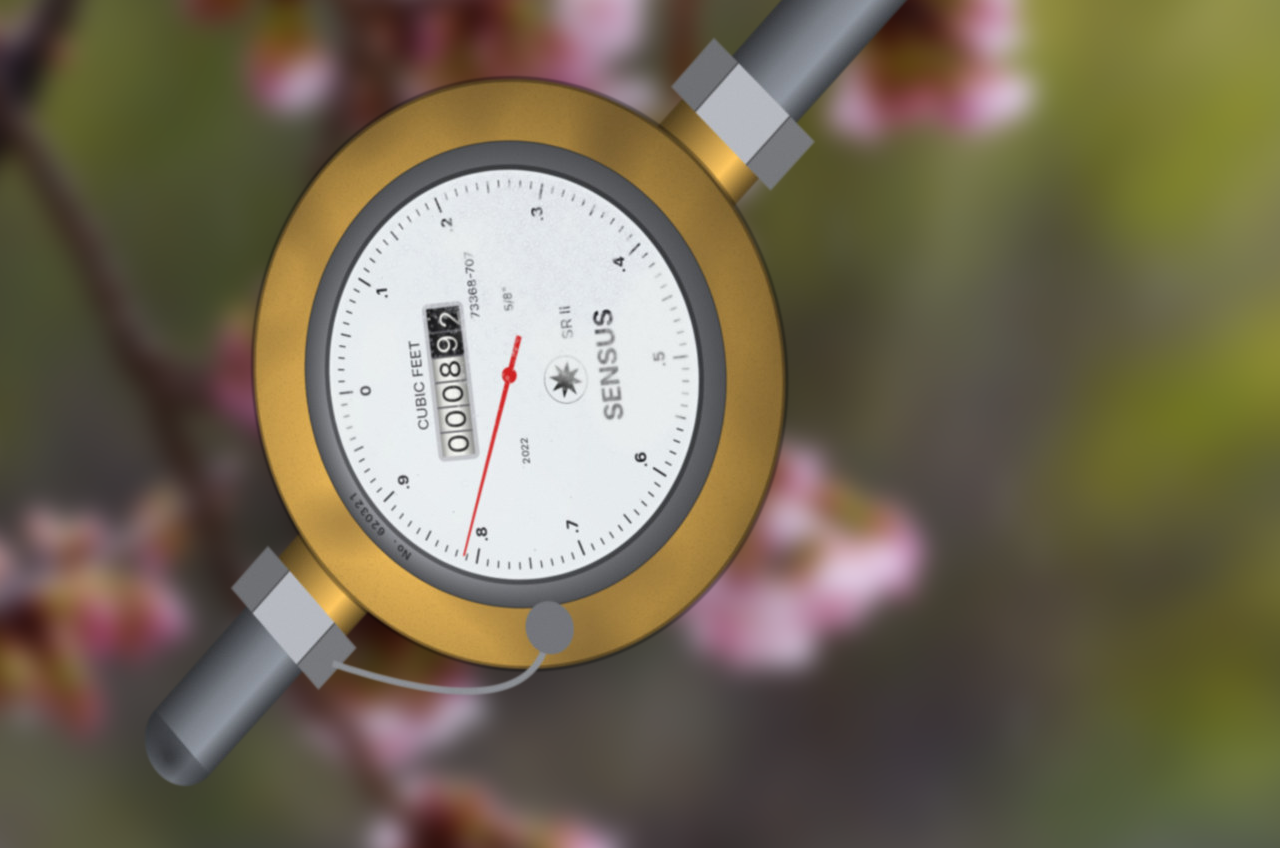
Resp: {"value": 891.81, "unit": "ft³"}
